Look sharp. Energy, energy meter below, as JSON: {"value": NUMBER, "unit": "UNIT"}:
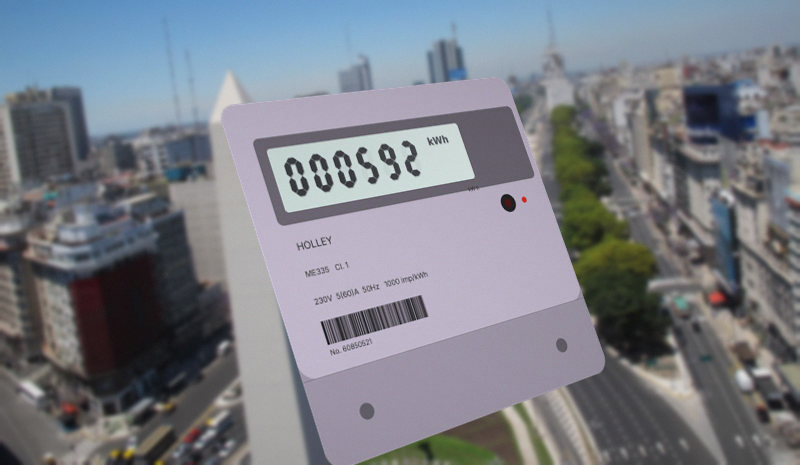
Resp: {"value": 592, "unit": "kWh"}
